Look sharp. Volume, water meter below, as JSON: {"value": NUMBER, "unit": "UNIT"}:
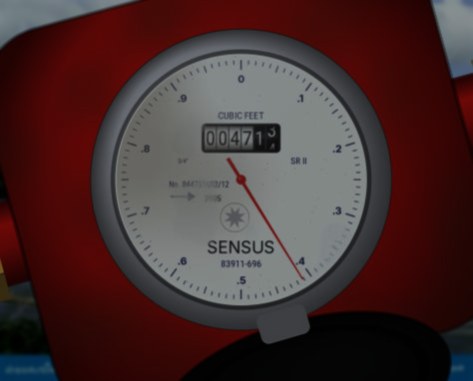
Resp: {"value": 4713.41, "unit": "ft³"}
